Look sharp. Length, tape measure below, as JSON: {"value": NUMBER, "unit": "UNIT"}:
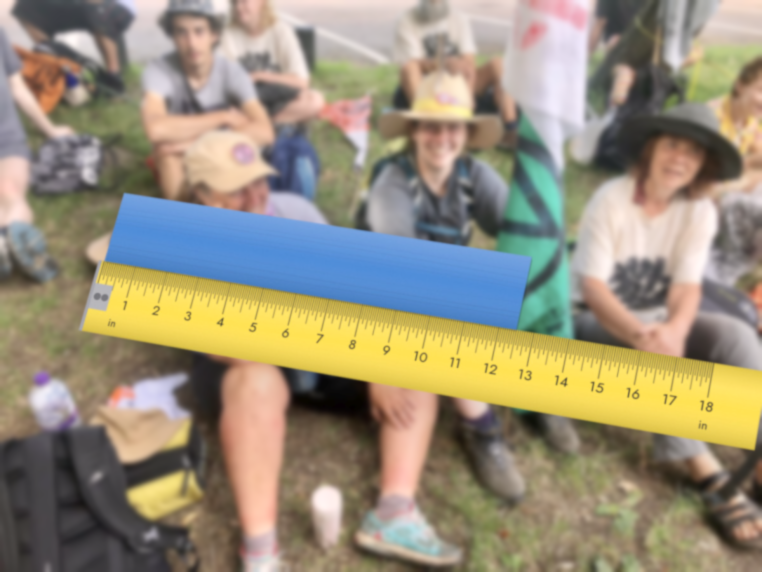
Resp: {"value": 12.5, "unit": "in"}
